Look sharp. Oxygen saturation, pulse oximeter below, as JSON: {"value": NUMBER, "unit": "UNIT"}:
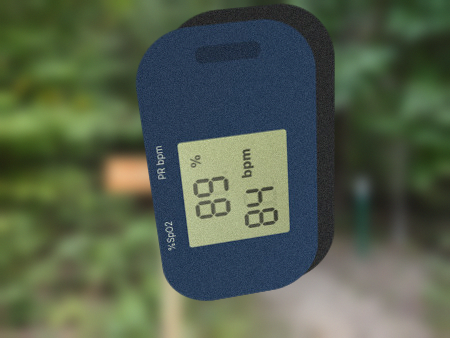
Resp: {"value": 89, "unit": "%"}
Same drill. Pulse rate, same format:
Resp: {"value": 84, "unit": "bpm"}
